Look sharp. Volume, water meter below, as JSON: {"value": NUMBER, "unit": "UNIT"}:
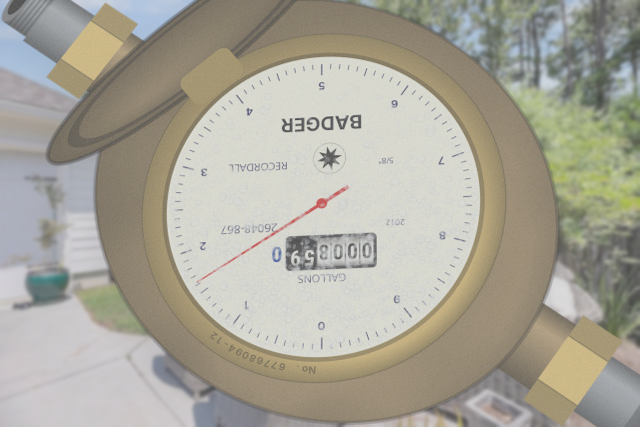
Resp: {"value": 8591.6, "unit": "gal"}
